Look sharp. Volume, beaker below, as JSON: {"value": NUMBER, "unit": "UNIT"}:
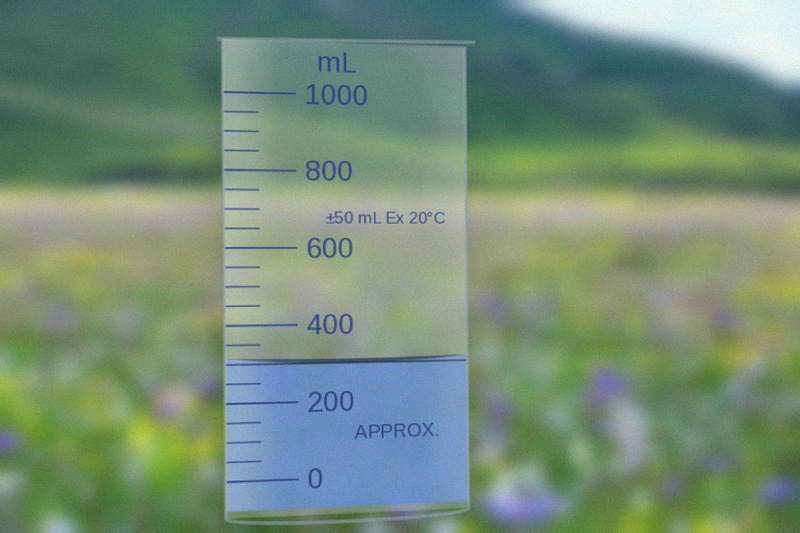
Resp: {"value": 300, "unit": "mL"}
